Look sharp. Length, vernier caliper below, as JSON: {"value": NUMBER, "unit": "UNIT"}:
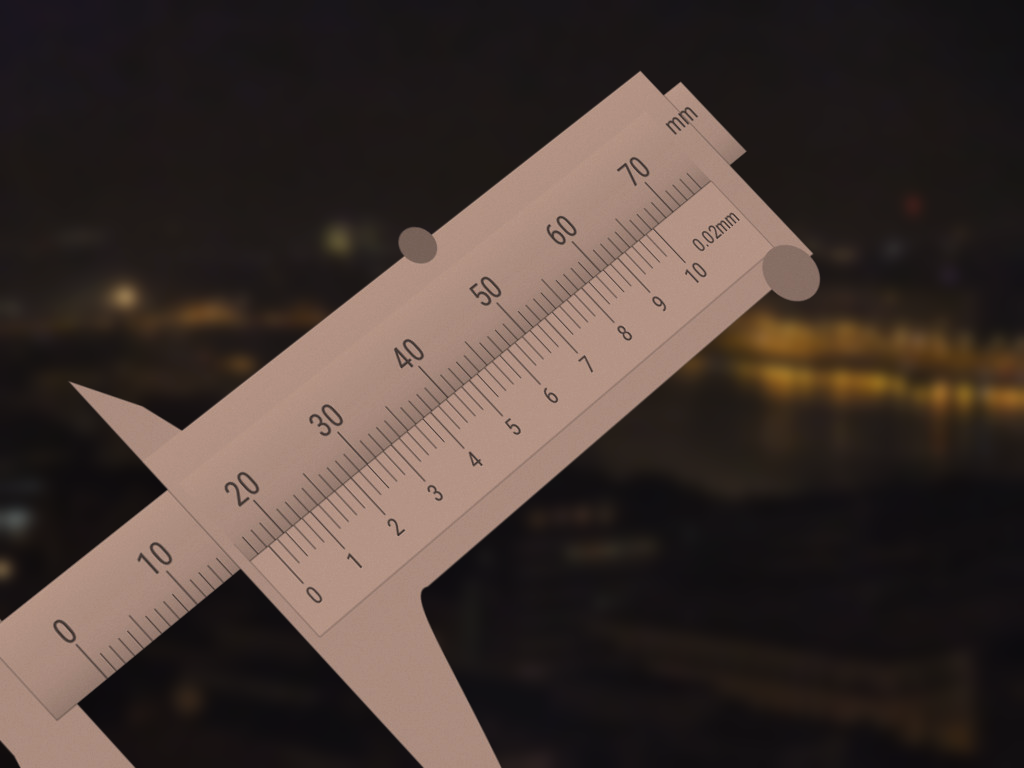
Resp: {"value": 18.2, "unit": "mm"}
